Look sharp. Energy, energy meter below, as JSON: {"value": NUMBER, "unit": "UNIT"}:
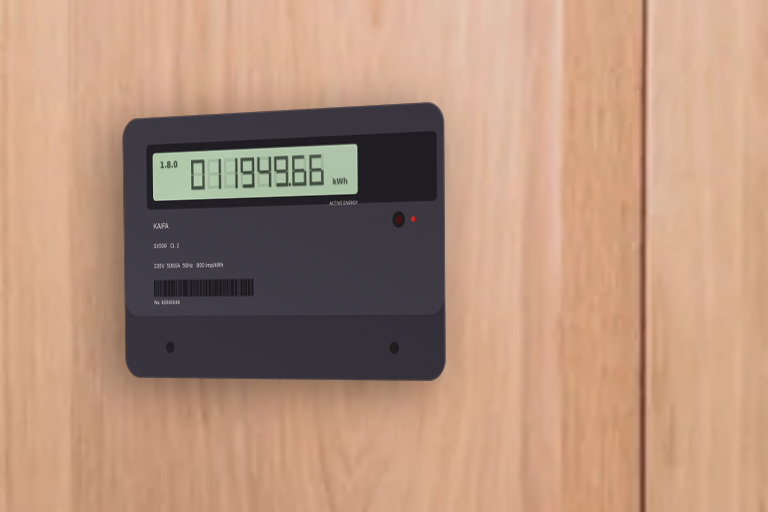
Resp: {"value": 11949.66, "unit": "kWh"}
